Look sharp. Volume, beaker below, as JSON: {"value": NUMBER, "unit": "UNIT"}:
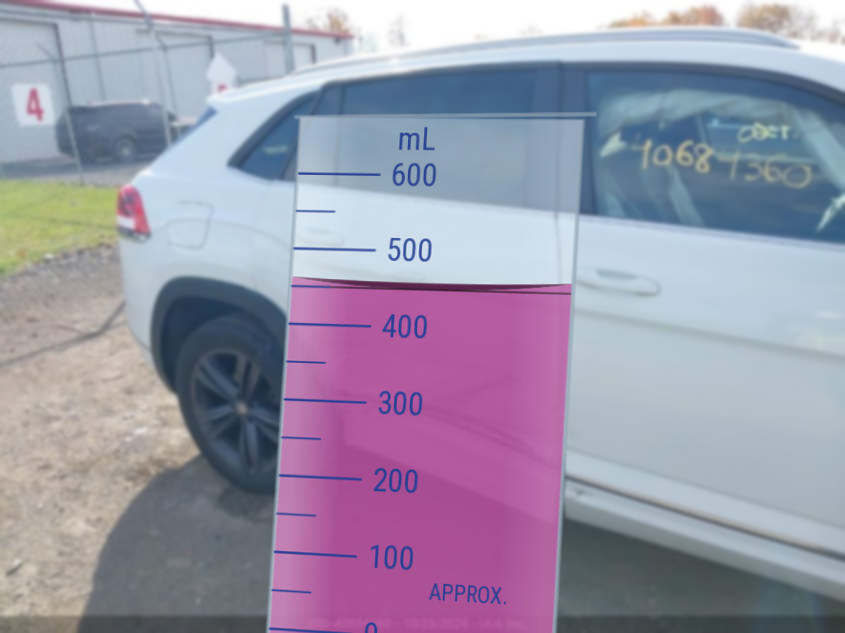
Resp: {"value": 450, "unit": "mL"}
